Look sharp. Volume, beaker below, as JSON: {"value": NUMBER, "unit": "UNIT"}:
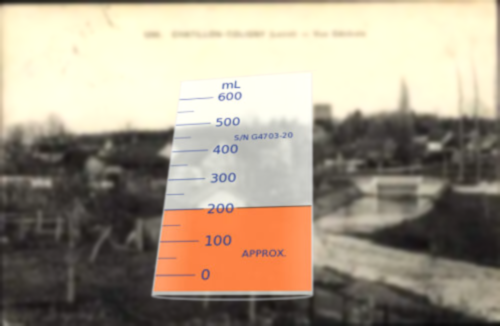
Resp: {"value": 200, "unit": "mL"}
